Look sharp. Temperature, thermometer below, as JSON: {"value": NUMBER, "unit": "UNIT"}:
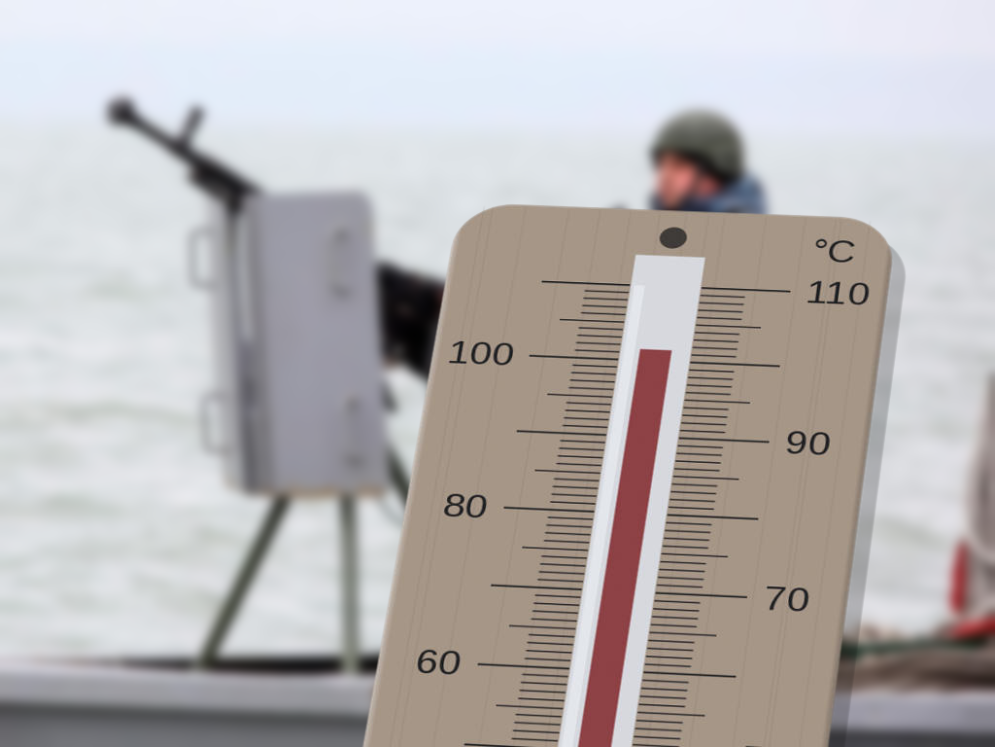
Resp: {"value": 101.5, "unit": "°C"}
